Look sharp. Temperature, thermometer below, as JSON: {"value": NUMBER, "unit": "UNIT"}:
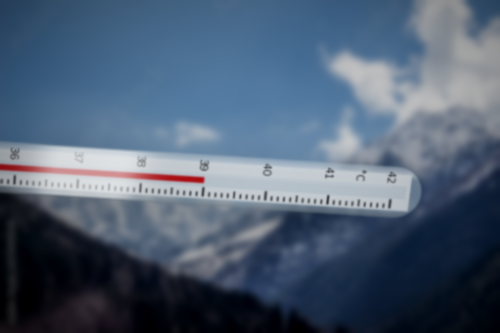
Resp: {"value": 39, "unit": "°C"}
